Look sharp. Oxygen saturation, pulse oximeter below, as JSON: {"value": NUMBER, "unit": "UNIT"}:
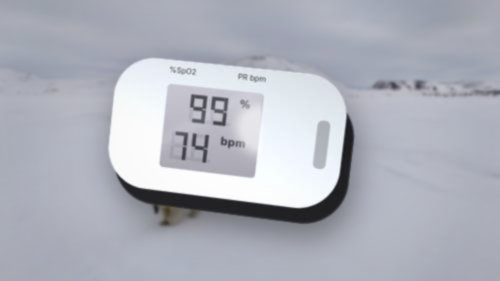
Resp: {"value": 99, "unit": "%"}
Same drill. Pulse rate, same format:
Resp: {"value": 74, "unit": "bpm"}
